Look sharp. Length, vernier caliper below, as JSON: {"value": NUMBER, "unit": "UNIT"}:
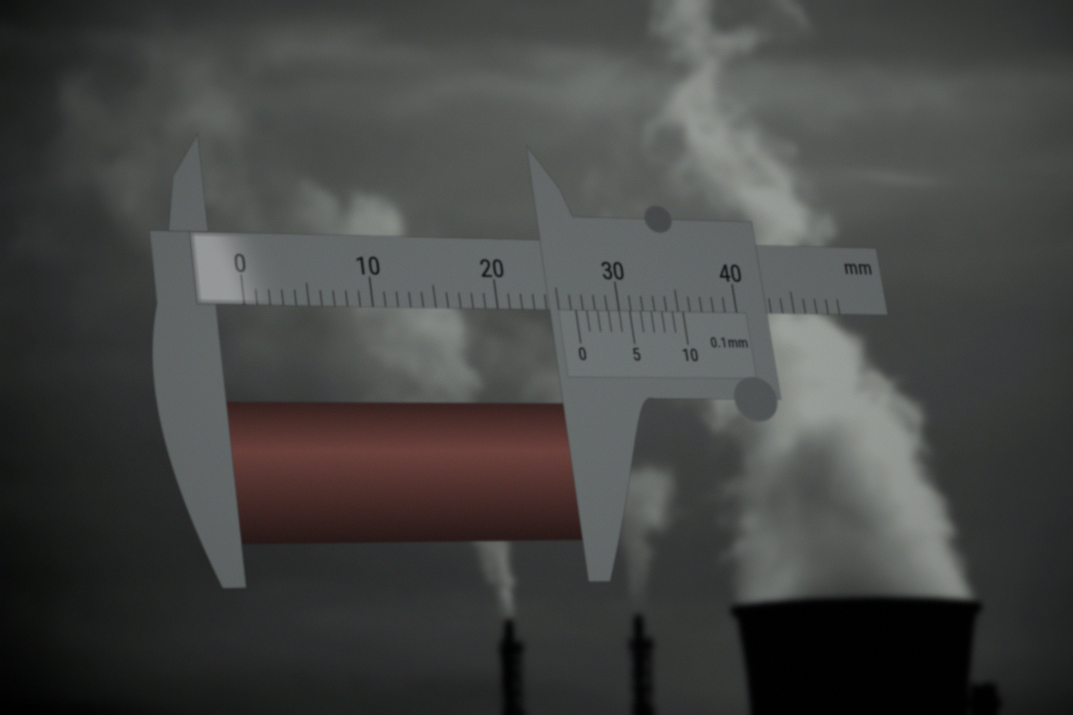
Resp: {"value": 26.4, "unit": "mm"}
